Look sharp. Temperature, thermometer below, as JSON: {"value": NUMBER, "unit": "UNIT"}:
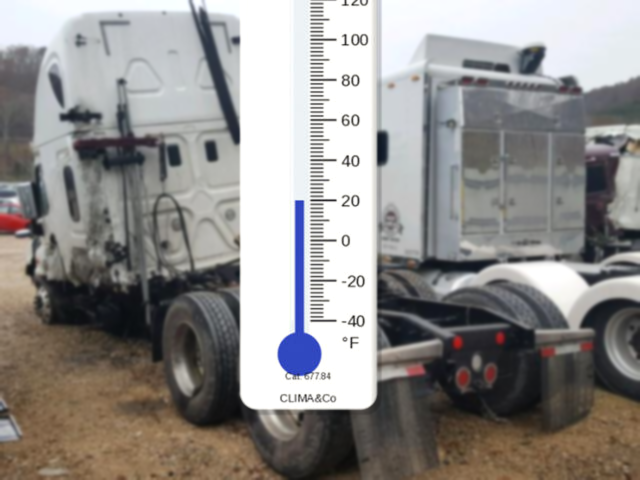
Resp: {"value": 20, "unit": "°F"}
